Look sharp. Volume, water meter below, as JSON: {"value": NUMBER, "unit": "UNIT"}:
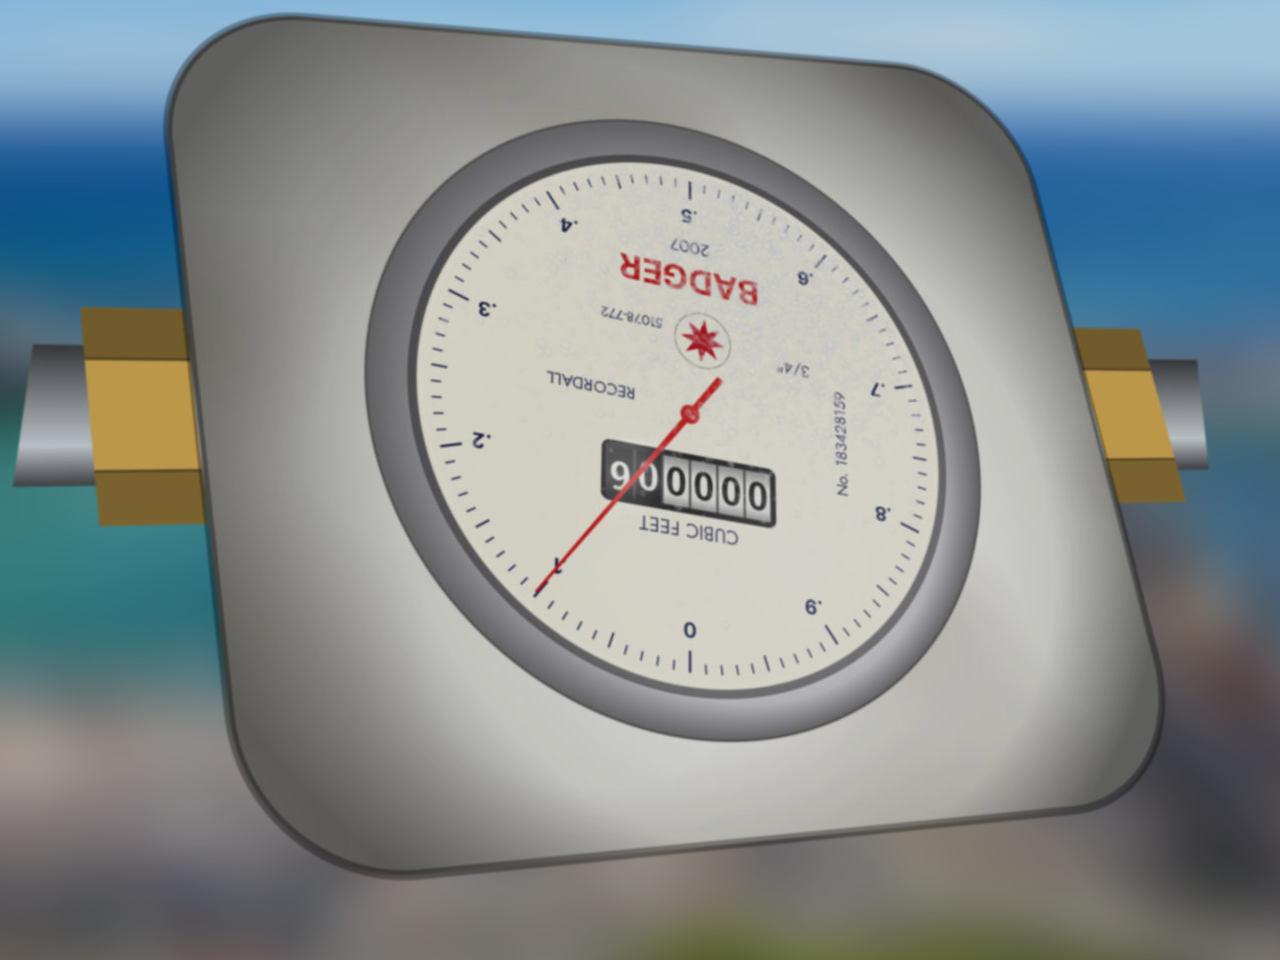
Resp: {"value": 6.10, "unit": "ft³"}
